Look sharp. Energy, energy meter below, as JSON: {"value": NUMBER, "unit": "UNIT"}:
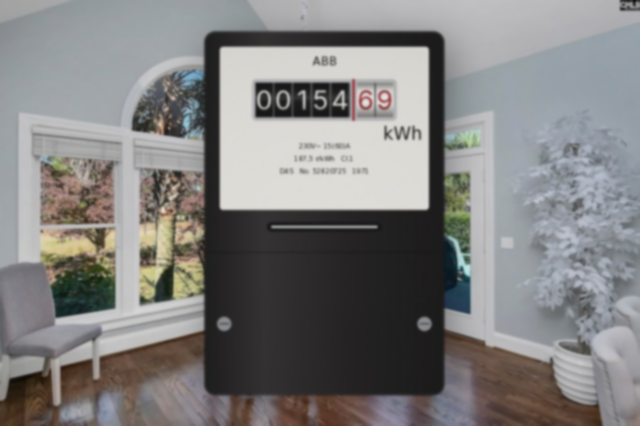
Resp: {"value": 154.69, "unit": "kWh"}
